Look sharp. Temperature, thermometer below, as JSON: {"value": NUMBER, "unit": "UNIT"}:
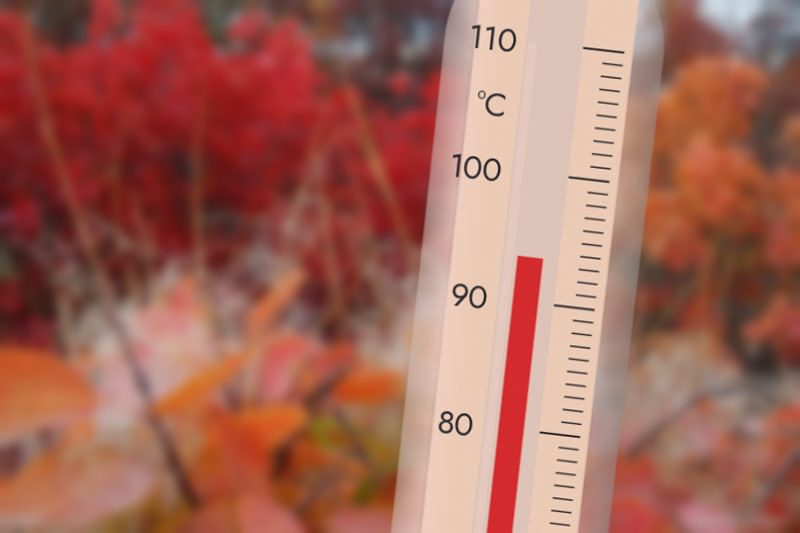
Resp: {"value": 93.5, "unit": "°C"}
